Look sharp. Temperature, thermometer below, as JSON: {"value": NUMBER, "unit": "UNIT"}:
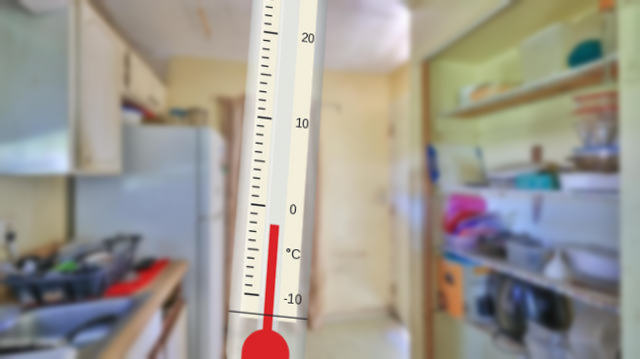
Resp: {"value": -2, "unit": "°C"}
